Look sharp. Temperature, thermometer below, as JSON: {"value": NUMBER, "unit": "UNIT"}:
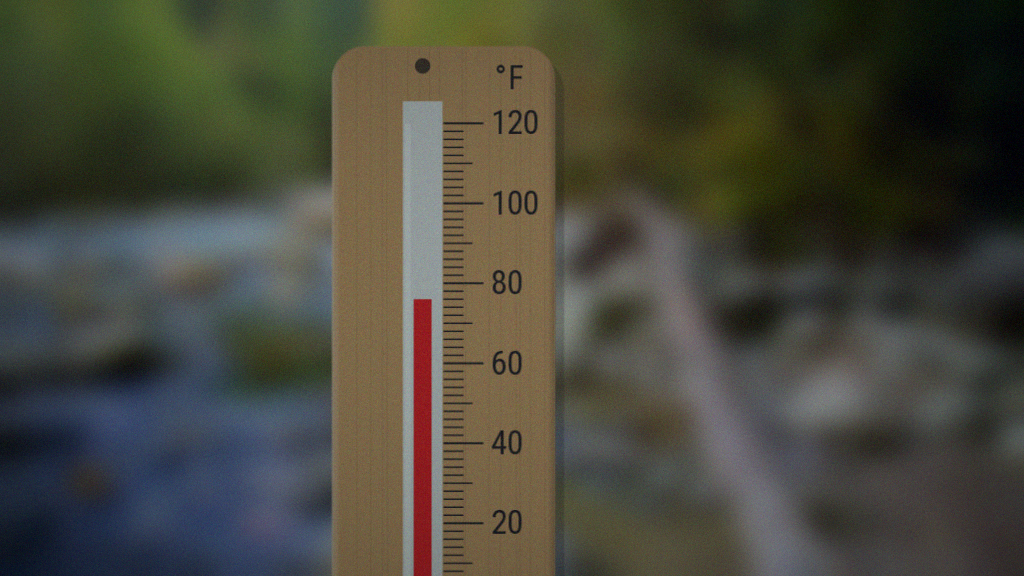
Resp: {"value": 76, "unit": "°F"}
